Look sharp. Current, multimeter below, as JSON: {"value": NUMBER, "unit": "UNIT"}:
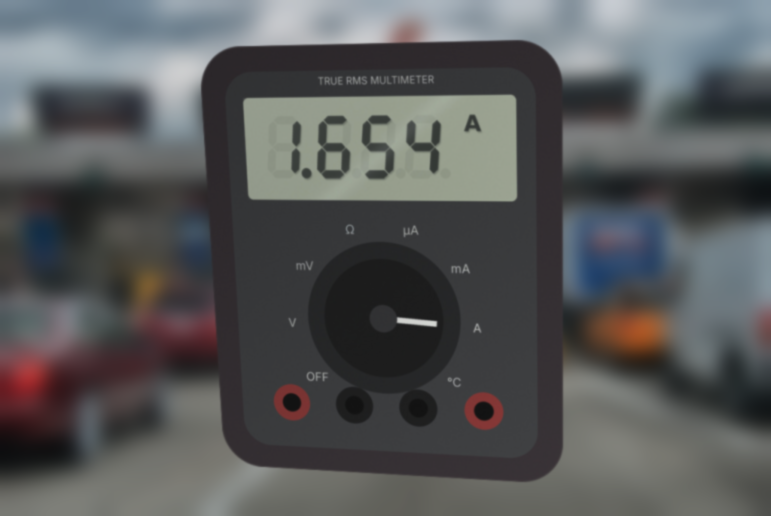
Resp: {"value": 1.654, "unit": "A"}
